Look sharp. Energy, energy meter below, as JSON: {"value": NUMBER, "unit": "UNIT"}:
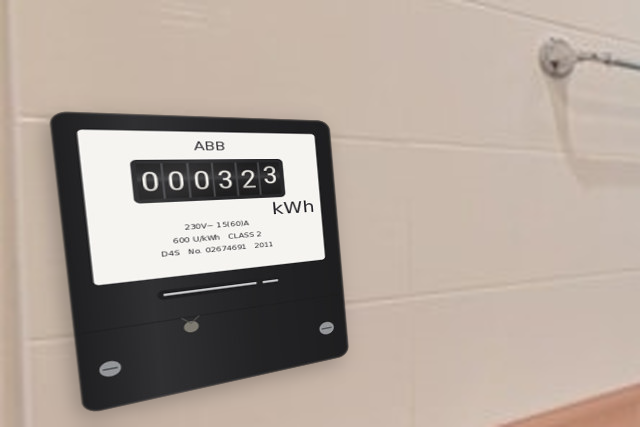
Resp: {"value": 323, "unit": "kWh"}
